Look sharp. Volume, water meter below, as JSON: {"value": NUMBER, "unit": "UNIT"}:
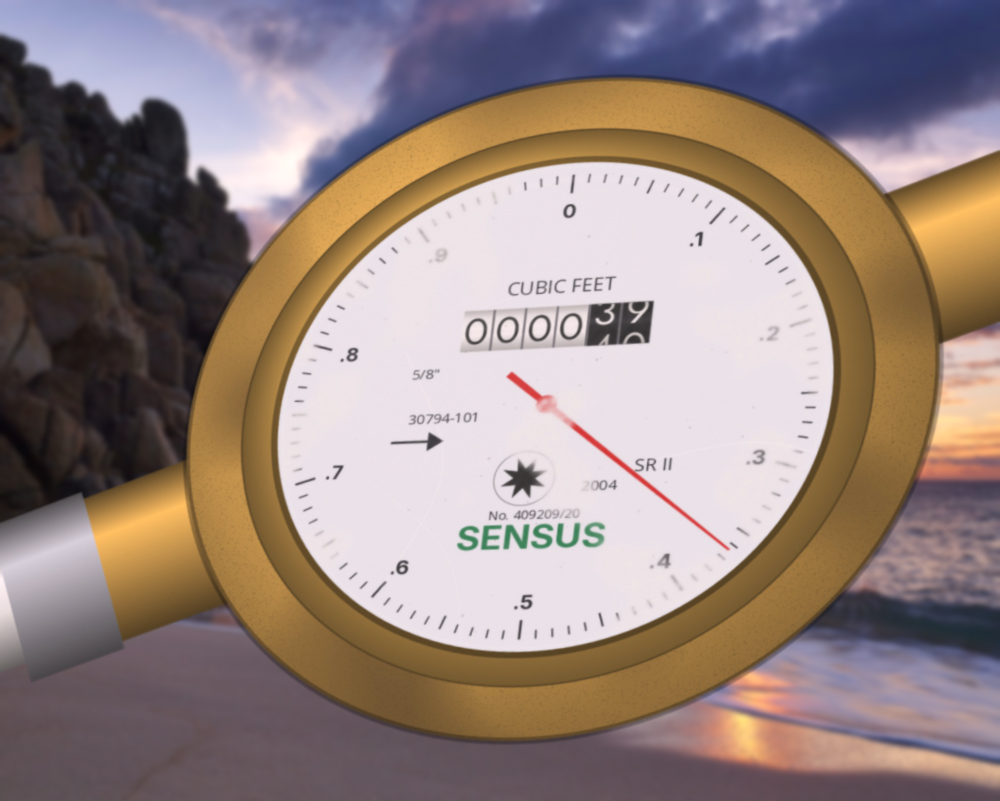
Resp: {"value": 39.36, "unit": "ft³"}
